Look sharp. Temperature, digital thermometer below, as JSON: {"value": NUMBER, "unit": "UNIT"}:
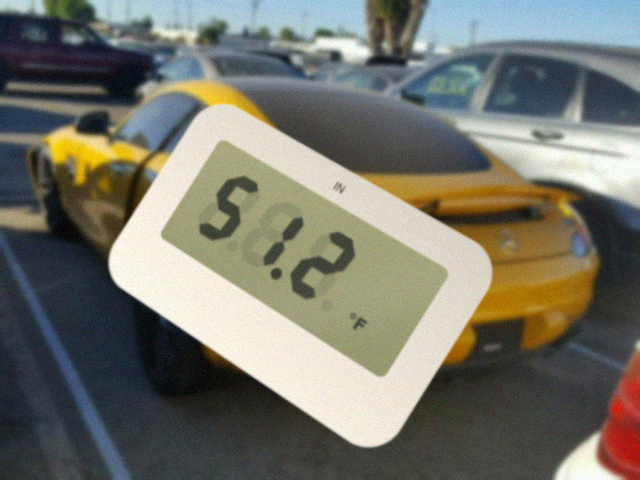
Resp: {"value": 51.2, "unit": "°F"}
